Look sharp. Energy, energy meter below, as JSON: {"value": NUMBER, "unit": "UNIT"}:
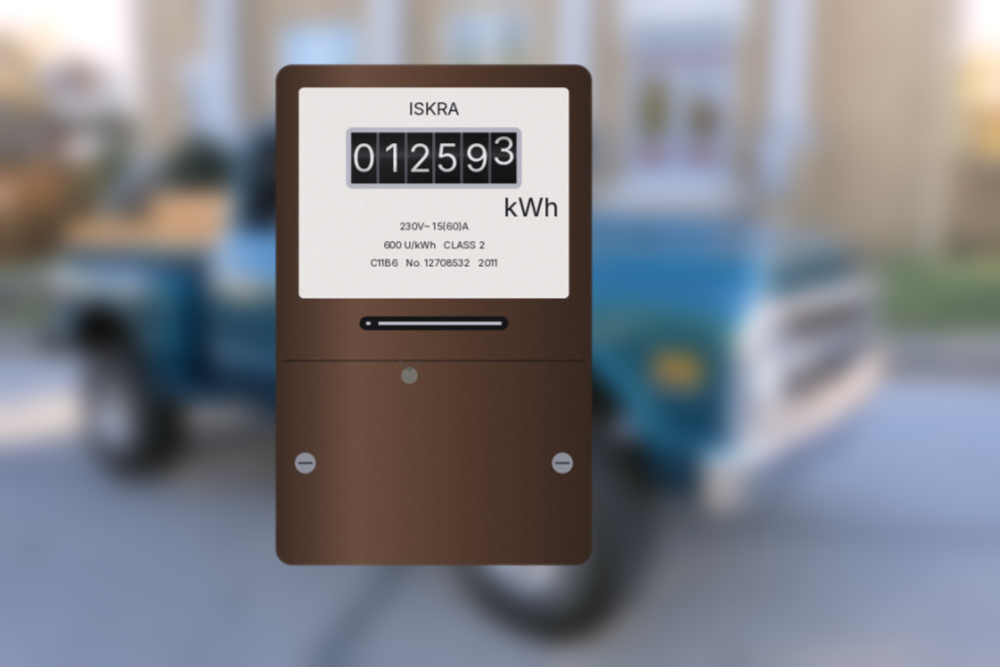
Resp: {"value": 12593, "unit": "kWh"}
